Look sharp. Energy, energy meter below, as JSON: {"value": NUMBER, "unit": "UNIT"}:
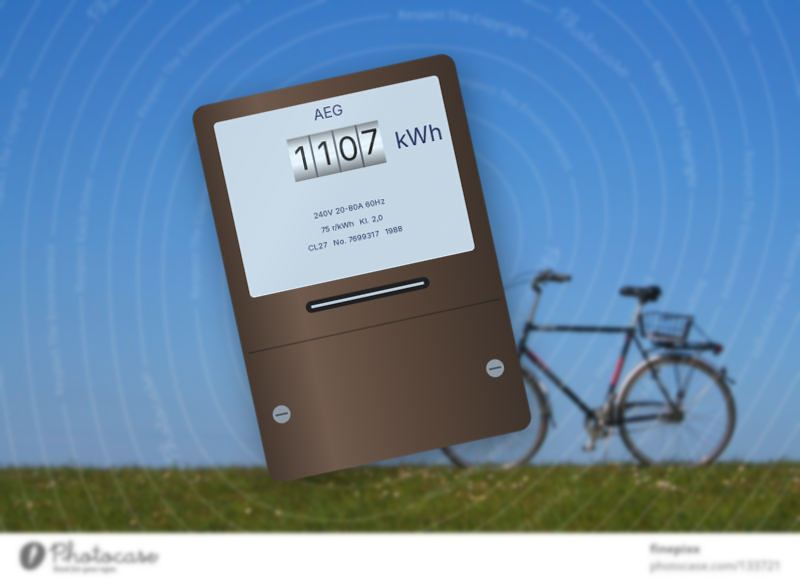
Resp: {"value": 1107, "unit": "kWh"}
